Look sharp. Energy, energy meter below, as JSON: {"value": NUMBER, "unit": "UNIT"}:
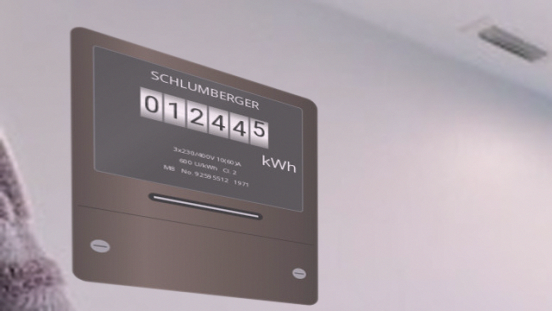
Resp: {"value": 12445, "unit": "kWh"}
